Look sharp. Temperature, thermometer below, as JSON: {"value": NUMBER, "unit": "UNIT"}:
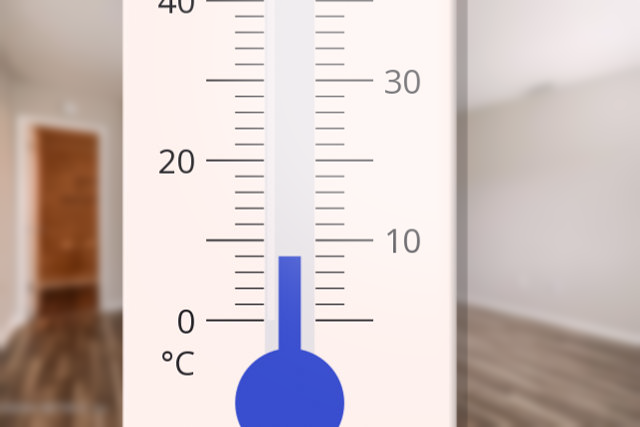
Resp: {"value": 8, "unit": "°C"}
